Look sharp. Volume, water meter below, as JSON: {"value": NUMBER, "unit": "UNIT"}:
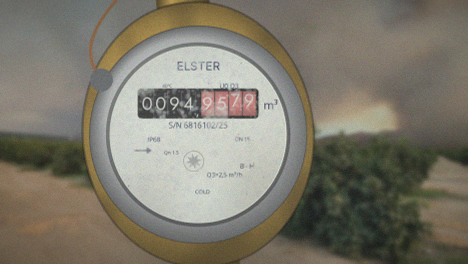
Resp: {"value": 94.9579, "unit": "m³"}
